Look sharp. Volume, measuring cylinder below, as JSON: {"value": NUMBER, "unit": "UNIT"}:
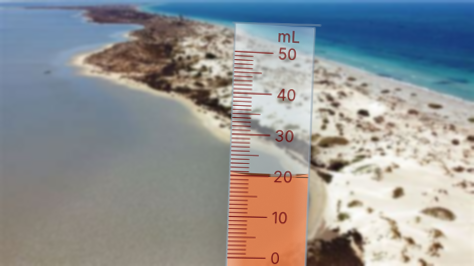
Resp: {"value": 20, "unit": "mL"}
